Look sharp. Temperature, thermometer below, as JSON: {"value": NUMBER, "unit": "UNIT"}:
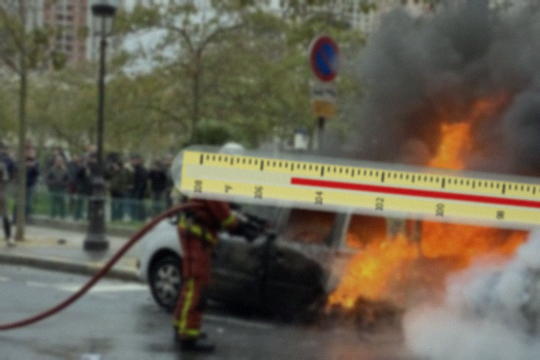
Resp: {"value": 105, "unit": "°F"}
